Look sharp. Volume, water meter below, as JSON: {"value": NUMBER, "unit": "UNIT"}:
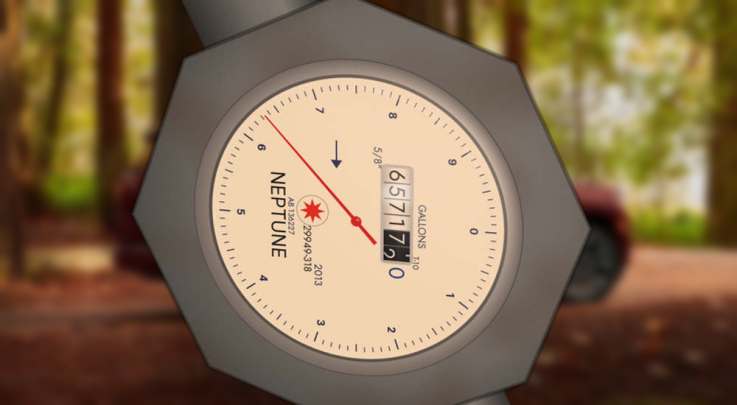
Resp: {"value": 6571716.3, "unit": "gal"}
